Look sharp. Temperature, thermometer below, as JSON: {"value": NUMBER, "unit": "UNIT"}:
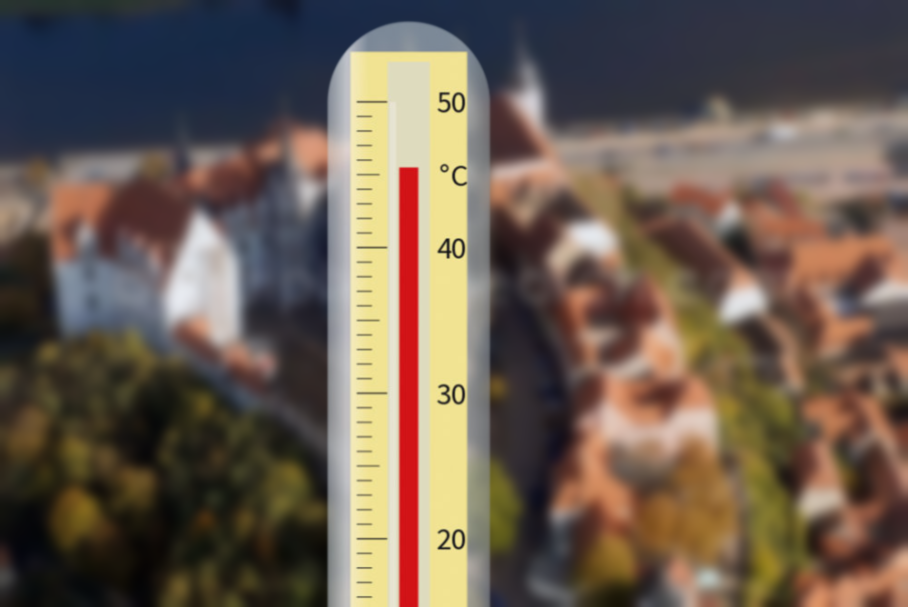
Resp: {"value": 45.5, "unit": "°C"}
